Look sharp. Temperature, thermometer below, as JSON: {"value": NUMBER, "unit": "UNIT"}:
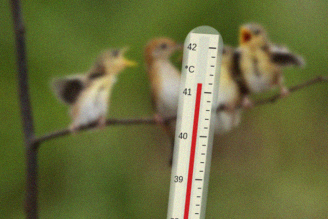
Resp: {"value": 41.2, "unit": "°C"}
